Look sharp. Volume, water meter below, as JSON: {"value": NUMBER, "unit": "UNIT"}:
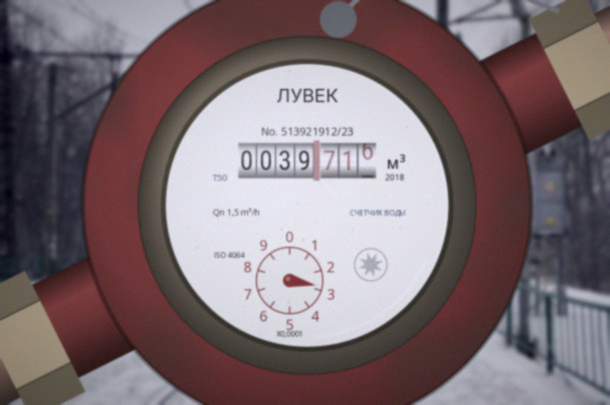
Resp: {"value": 39.7162, "unit": "m³"}
